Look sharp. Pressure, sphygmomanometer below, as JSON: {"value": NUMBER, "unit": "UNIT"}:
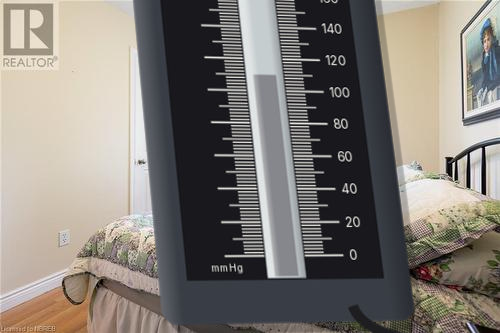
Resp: {"value": 110, "unit": "mmHg"}
